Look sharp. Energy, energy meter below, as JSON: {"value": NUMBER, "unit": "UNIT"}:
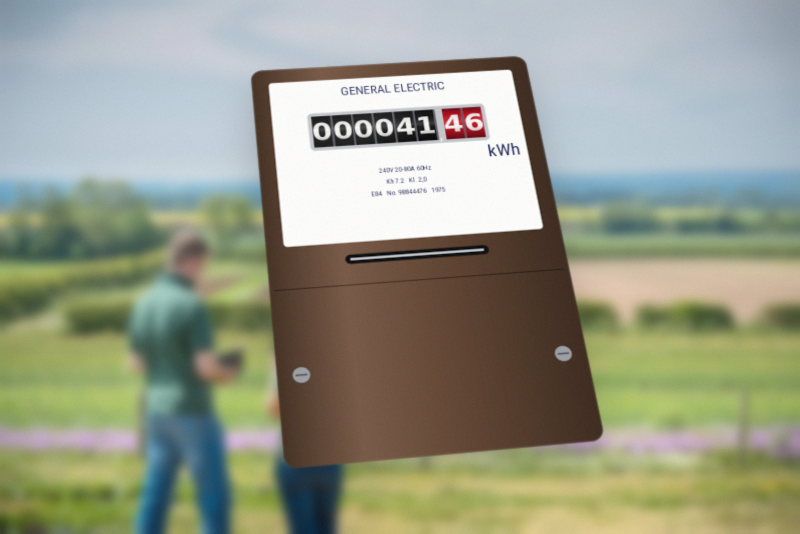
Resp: {"value": 41.46, "unit": "kWh"}
